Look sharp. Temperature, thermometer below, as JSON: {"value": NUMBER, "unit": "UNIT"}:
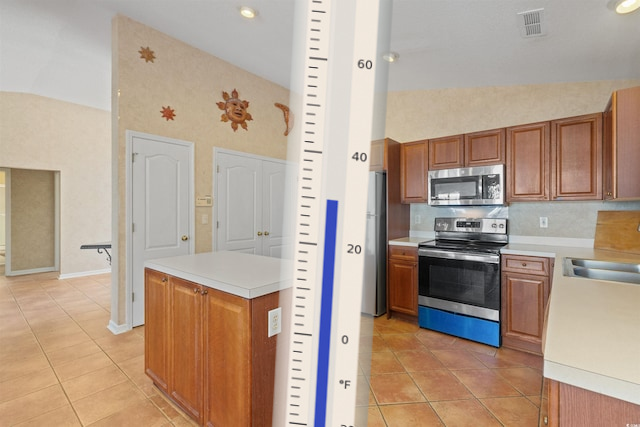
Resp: {"value": 30, "unit": "°F"}
